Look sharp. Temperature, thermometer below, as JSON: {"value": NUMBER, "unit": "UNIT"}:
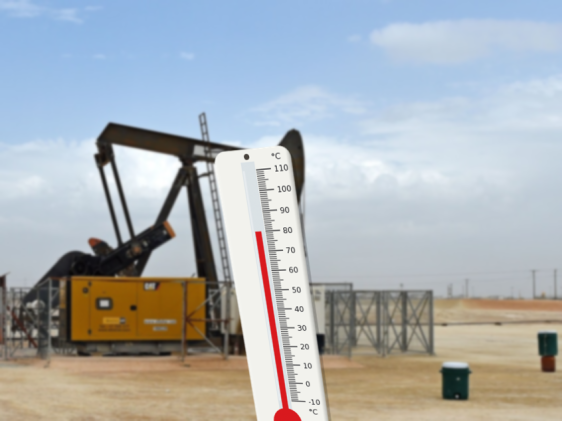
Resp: {"value": 80, "unit": "°C"}
